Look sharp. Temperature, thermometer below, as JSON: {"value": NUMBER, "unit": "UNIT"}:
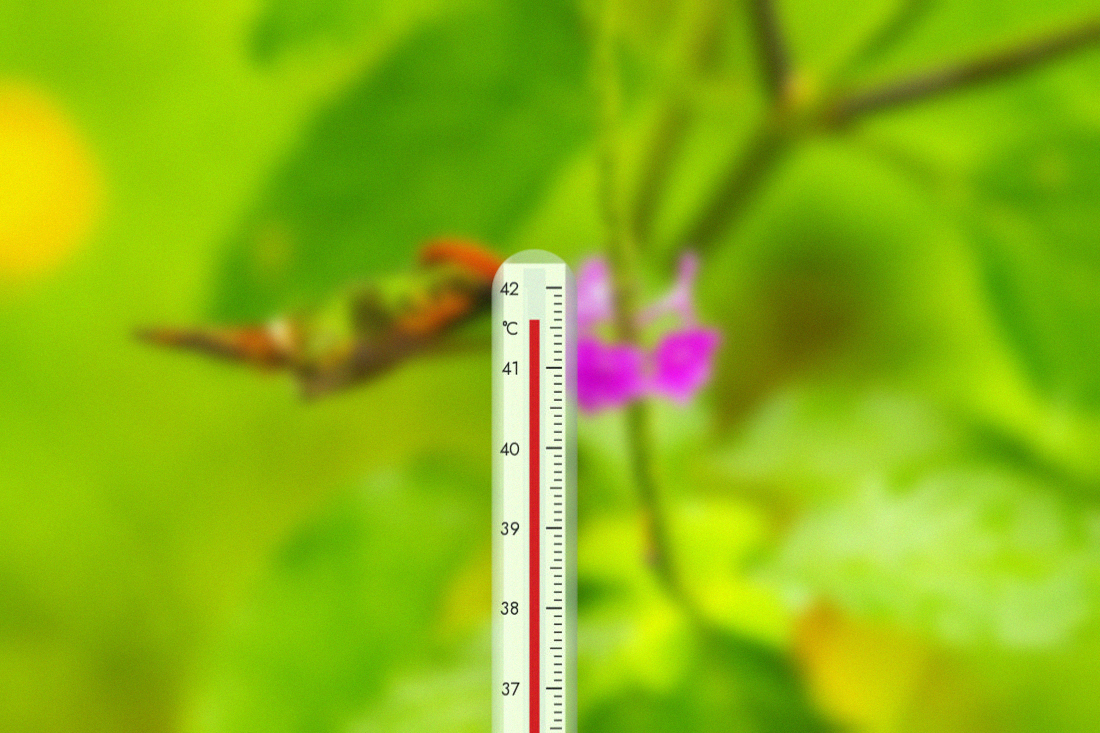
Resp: {"value": 41.6, "unit": "°C"}
